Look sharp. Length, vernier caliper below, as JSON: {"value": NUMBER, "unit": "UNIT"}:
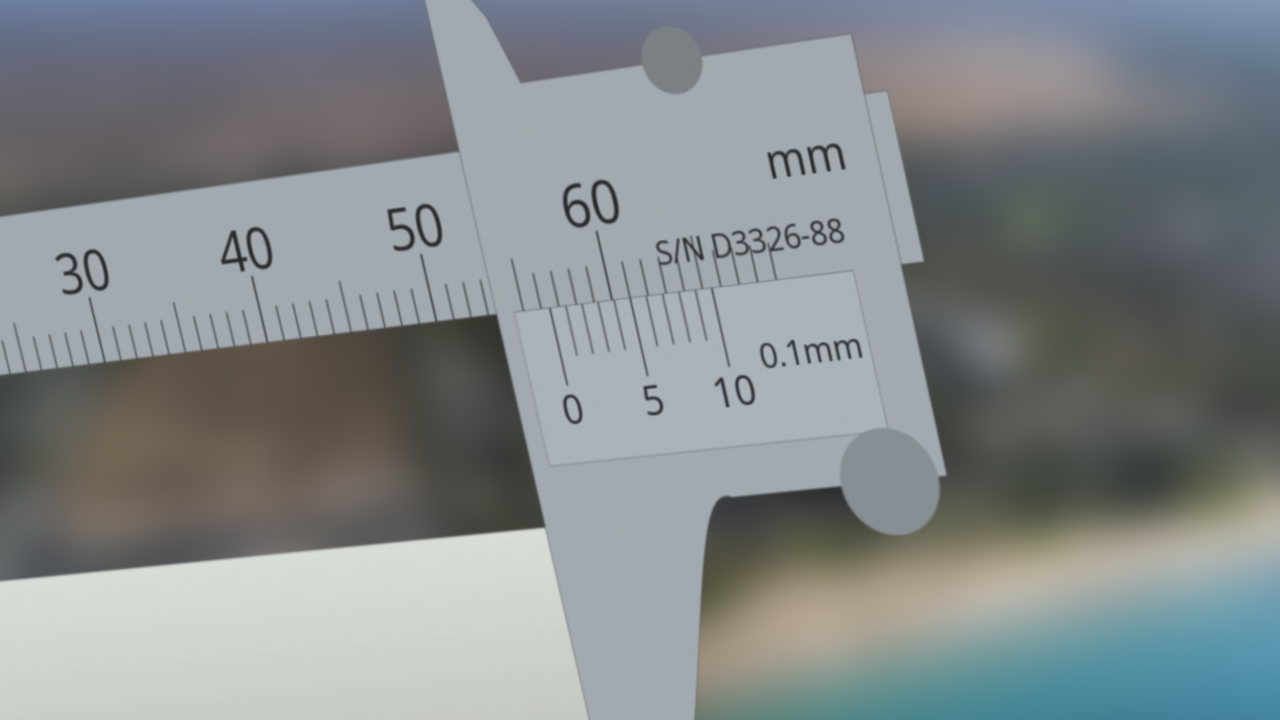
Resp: {"value": 56.5, "unit": "mm"}
